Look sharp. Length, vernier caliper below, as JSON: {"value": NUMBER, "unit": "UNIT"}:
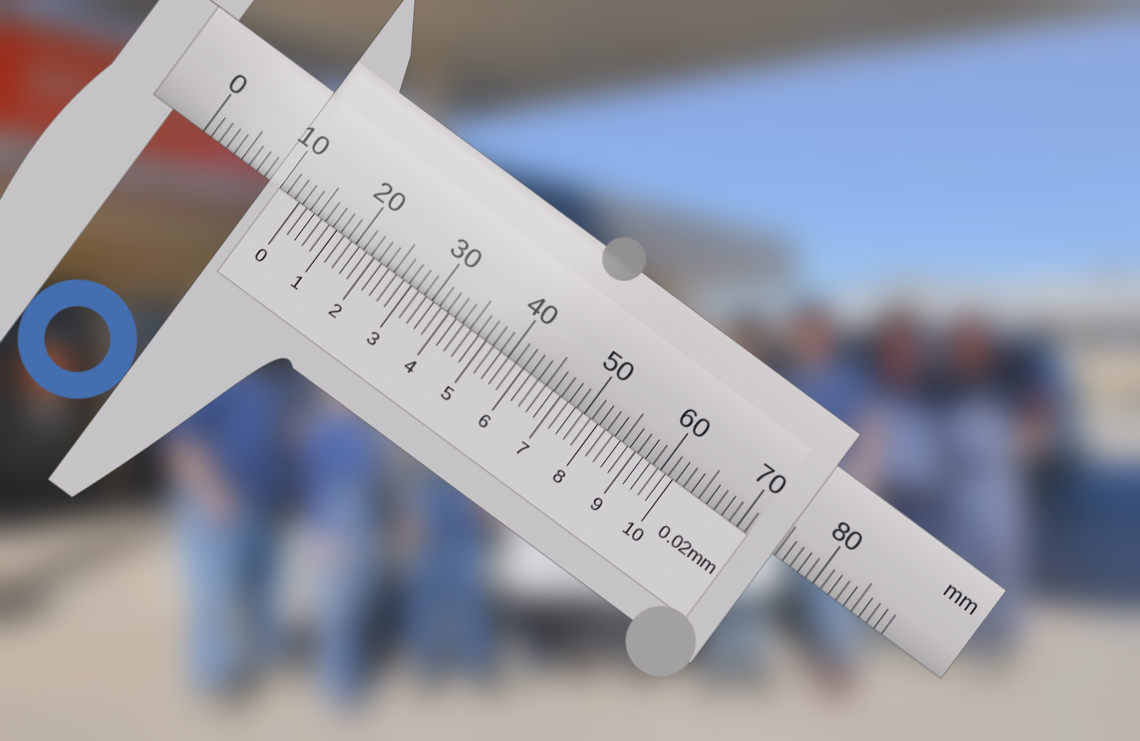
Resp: {"value": 12.6, "unit": "mm"}
